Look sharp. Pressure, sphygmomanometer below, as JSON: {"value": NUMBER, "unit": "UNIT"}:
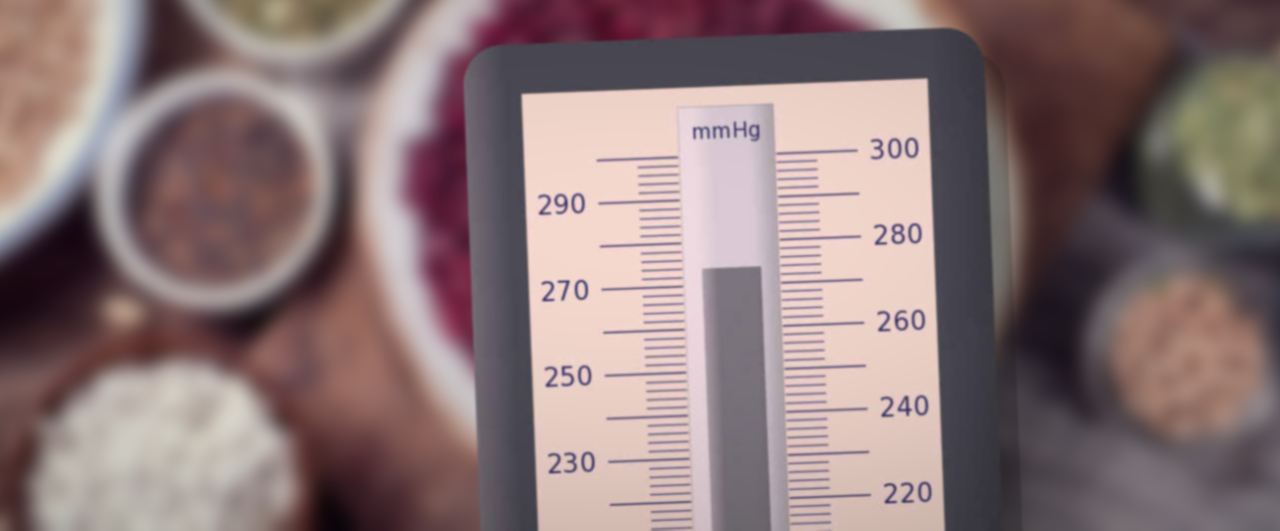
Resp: {"value": 274, "unit": "mmHg"}
